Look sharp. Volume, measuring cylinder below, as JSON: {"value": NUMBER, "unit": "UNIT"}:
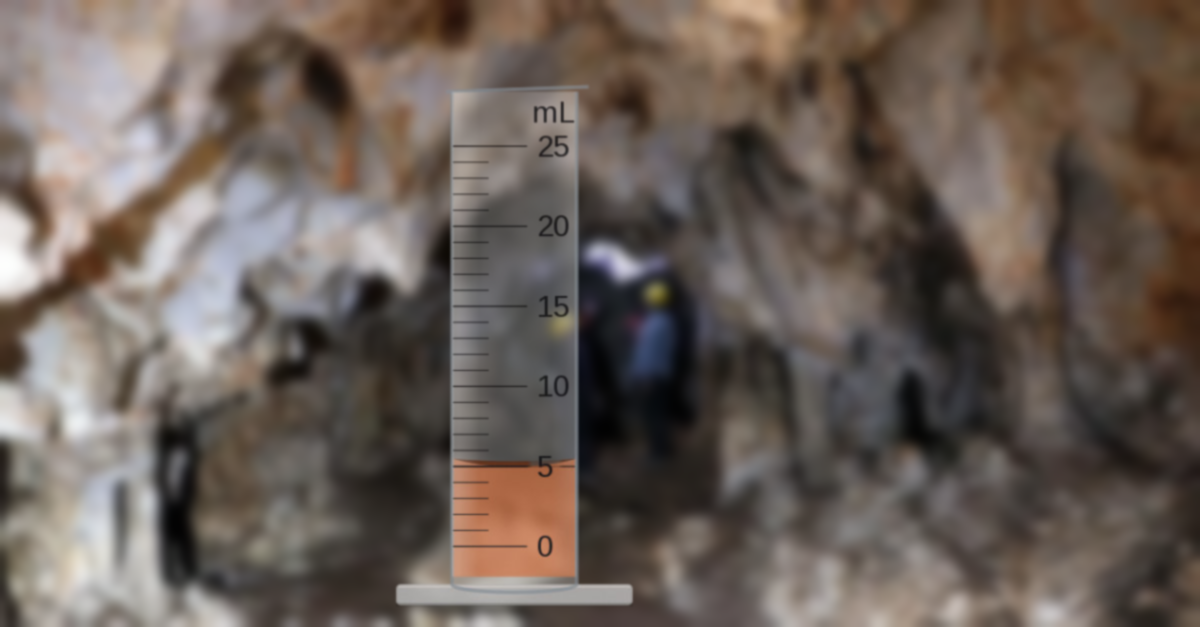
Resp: {"value": 5, "unit": "mL"}
